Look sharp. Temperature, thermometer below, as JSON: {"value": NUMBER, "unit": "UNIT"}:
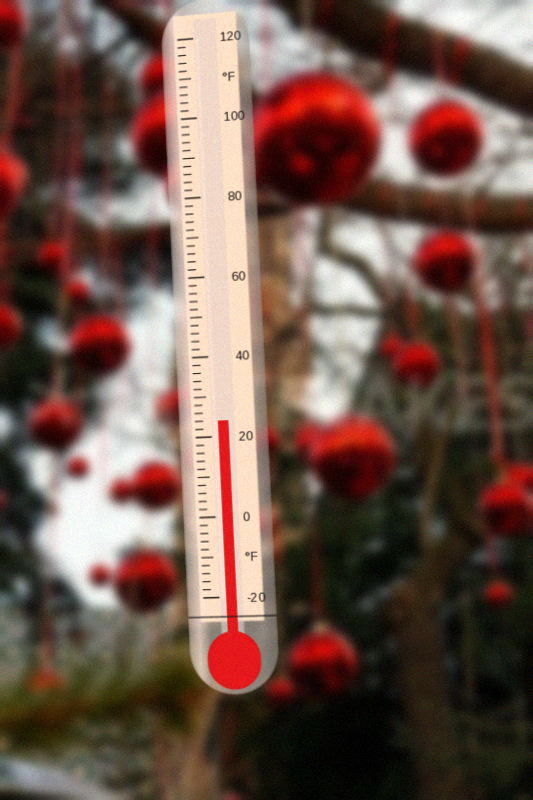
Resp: {"value": 24, "unit": "°F"}
